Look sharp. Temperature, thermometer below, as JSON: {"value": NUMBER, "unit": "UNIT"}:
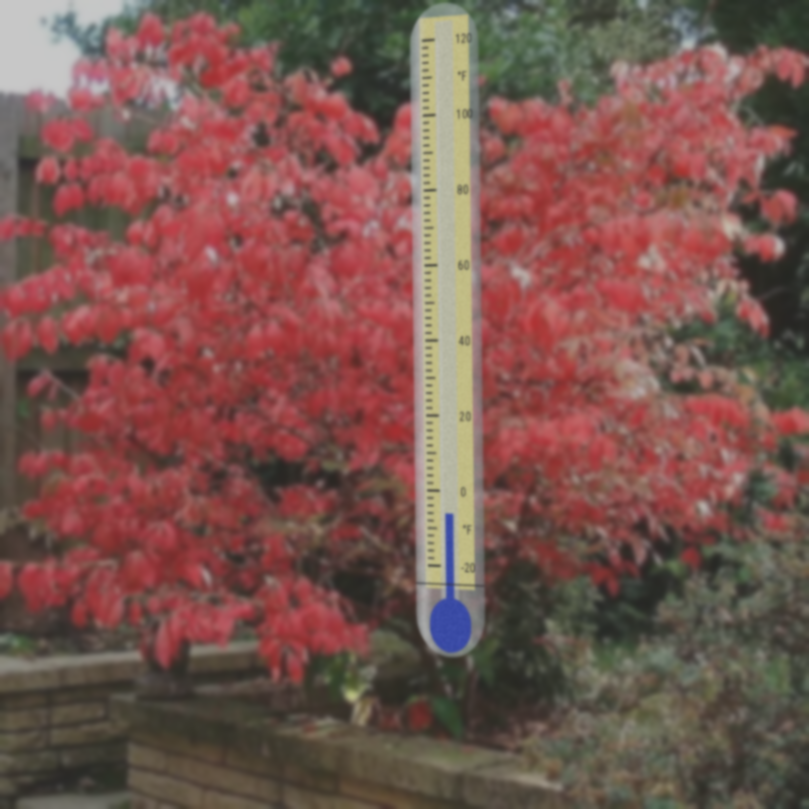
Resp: {"value": -6, "unit": "°F"}
